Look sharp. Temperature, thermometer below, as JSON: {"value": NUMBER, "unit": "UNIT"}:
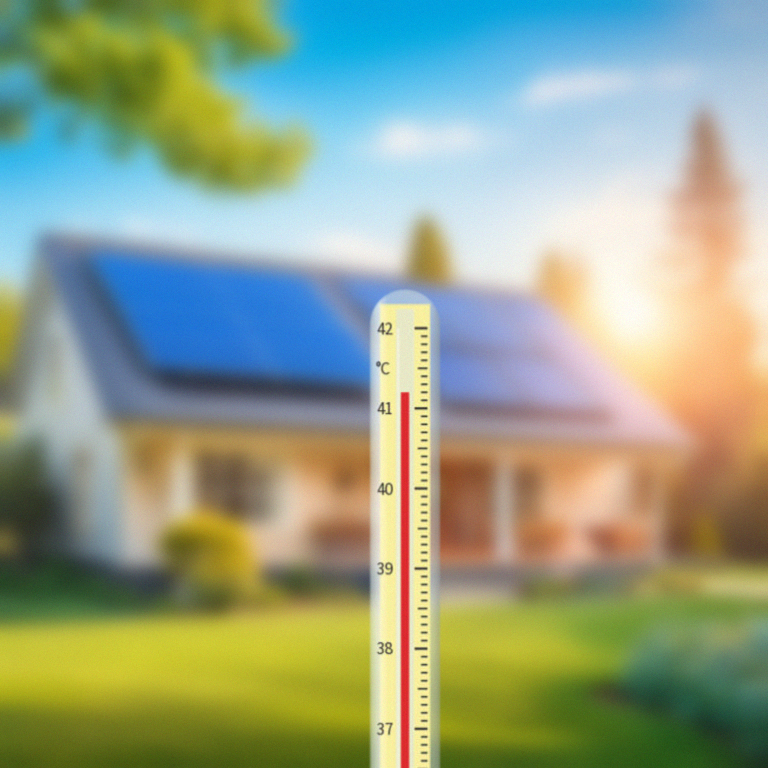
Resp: {"value": 41.2, "unit": "°C"}
